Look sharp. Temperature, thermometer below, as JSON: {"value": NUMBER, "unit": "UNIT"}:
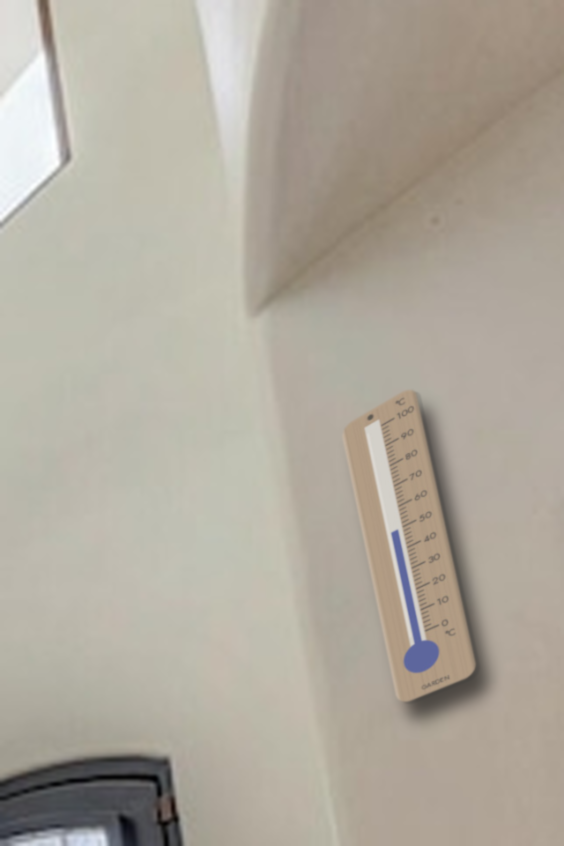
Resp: {"value": 50, "unit": "°C"}
